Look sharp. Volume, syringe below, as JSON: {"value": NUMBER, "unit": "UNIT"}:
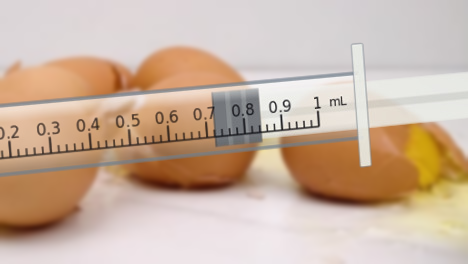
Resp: {"value": 0.72, "unit": "mL"}
